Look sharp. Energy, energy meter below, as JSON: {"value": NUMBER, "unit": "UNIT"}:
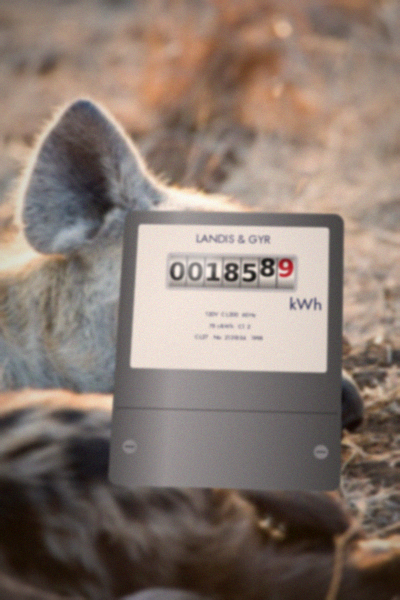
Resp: {"value": 1858.9, "unit": "kWh"}
